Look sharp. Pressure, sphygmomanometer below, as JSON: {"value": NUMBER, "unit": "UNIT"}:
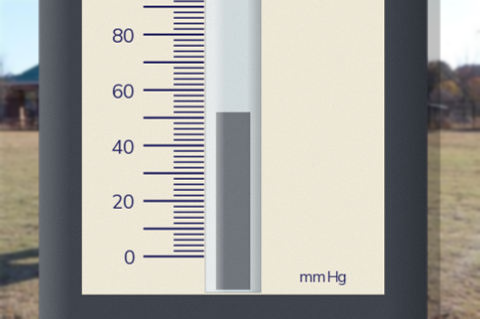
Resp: {"value": 52, "unit": "mmHg"}
